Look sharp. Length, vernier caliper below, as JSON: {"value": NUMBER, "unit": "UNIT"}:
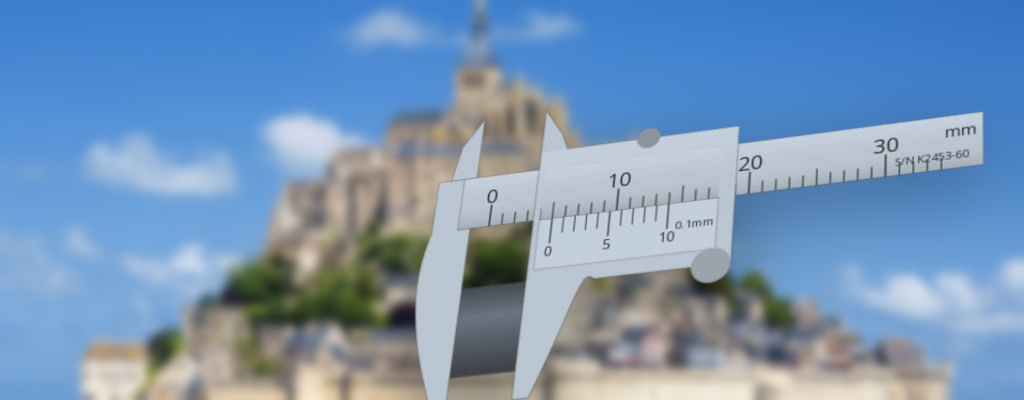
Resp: {"value": 5.0, "unit": "mm"}
